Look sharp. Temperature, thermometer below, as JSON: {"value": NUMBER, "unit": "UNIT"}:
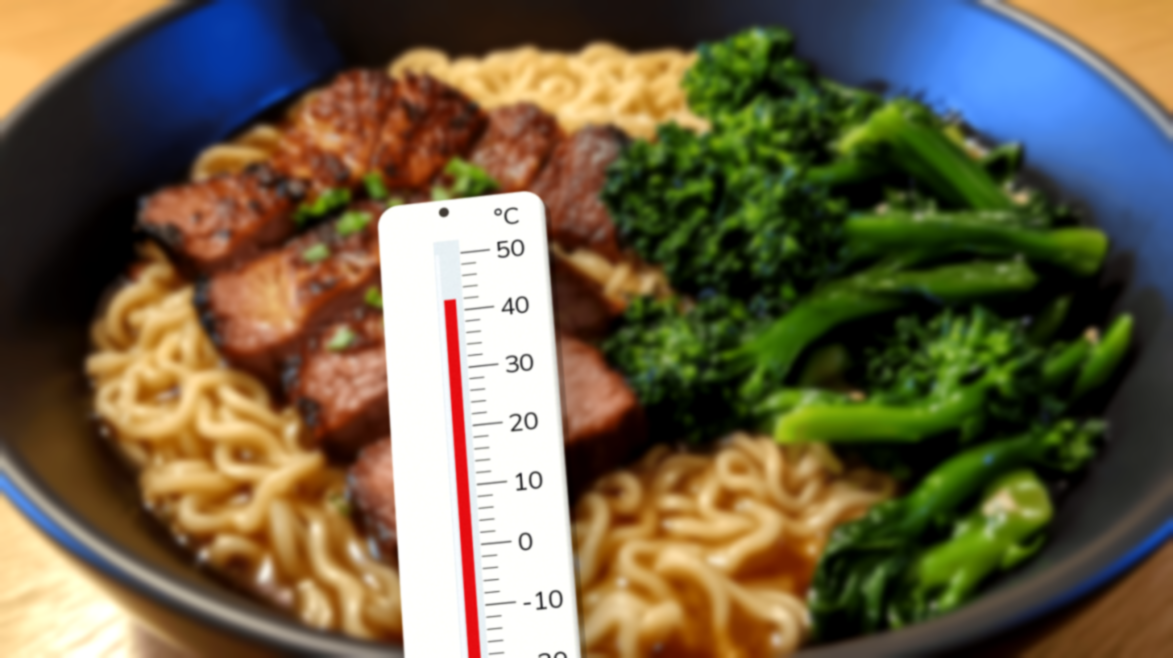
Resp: {"value": 42, "unit": "°C"}
